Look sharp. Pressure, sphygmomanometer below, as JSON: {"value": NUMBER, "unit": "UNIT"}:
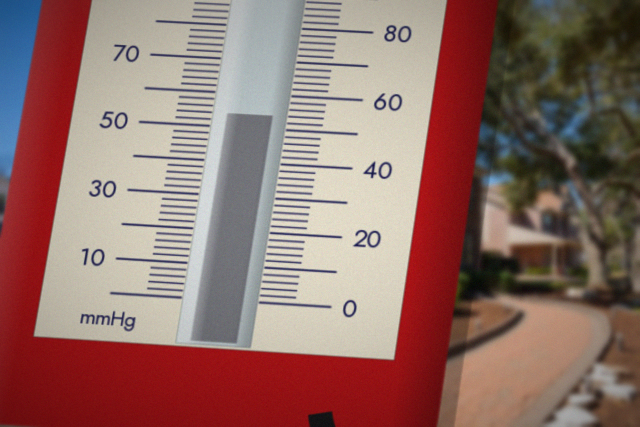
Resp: {"value": 54, "unit": "mmHg"}
